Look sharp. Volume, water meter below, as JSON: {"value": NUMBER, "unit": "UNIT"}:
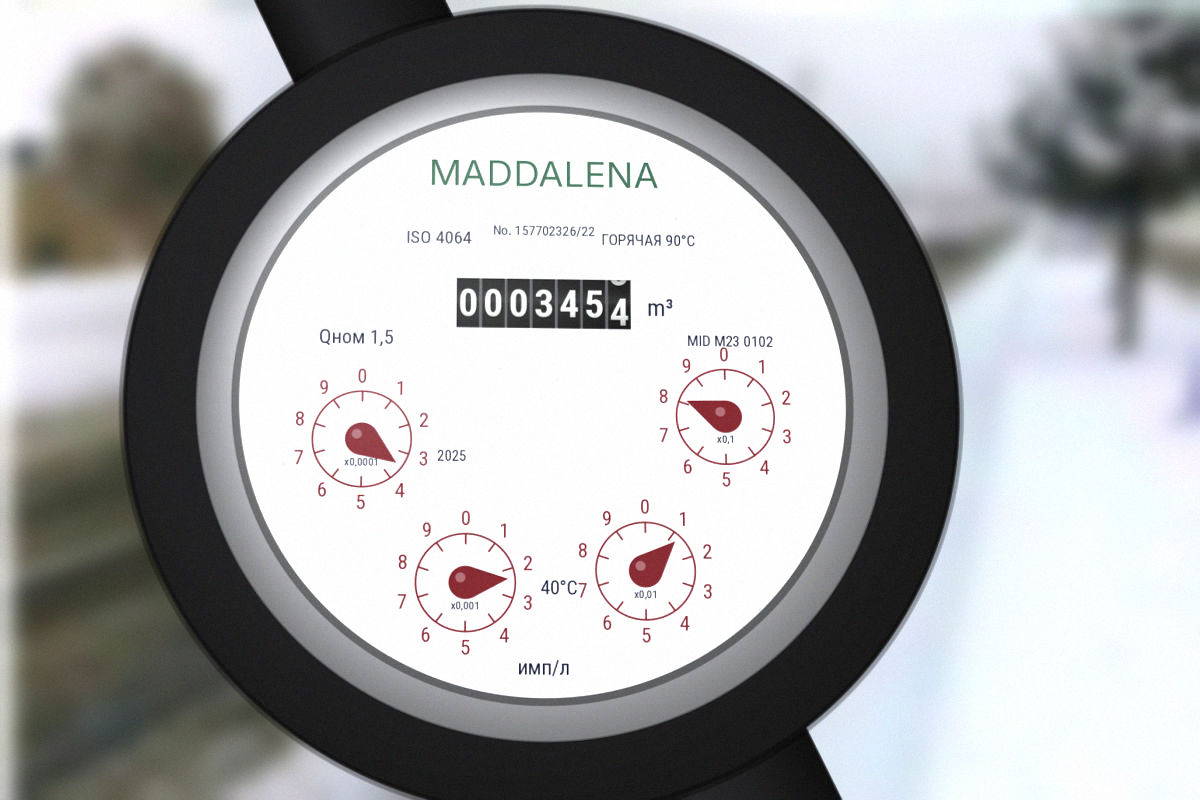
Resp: {"value": 3453.8123, "unit": "m³"}
